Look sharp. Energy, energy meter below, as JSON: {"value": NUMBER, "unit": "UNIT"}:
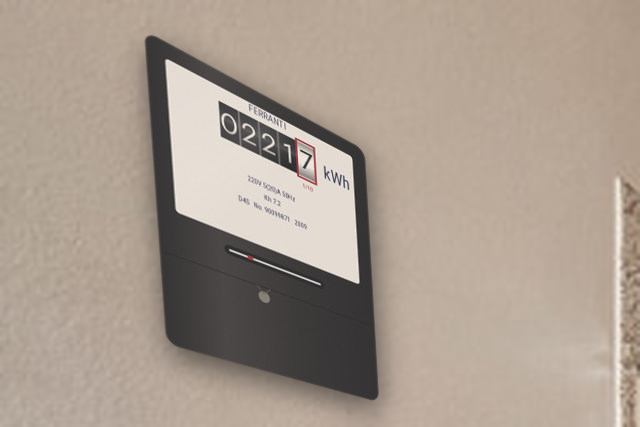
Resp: {"value": 221.7, "unit": "kWh"}
